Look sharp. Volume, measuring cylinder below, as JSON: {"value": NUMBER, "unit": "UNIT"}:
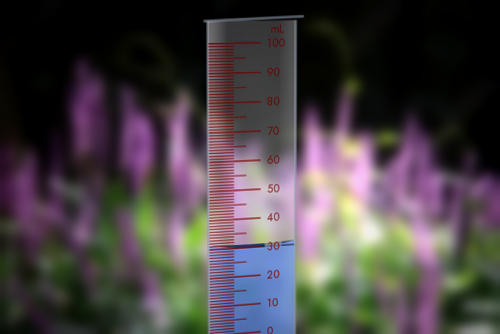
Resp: {"value": 30, "unit": "mL"}
